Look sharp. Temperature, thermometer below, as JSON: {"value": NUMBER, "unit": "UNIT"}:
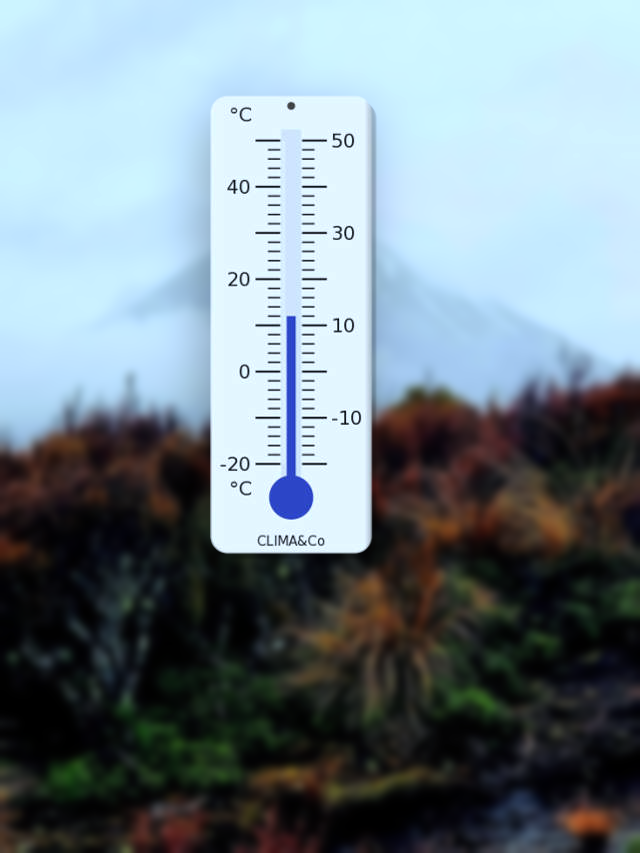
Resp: {"value": 12, "unit": "°C"}
